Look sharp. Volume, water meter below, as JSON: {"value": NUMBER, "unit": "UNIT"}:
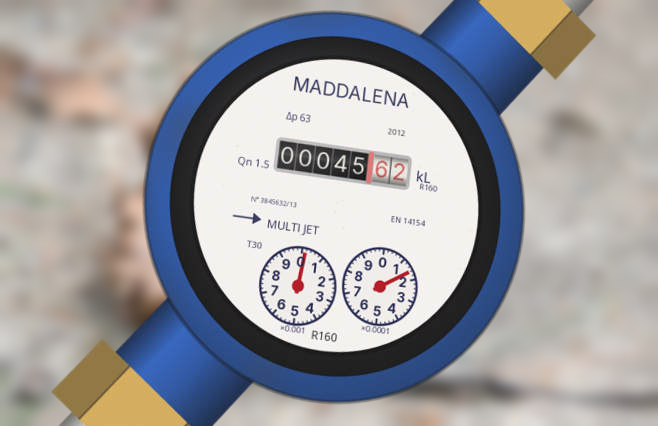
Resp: {"value": 45.6201, "unit": "kL"}
